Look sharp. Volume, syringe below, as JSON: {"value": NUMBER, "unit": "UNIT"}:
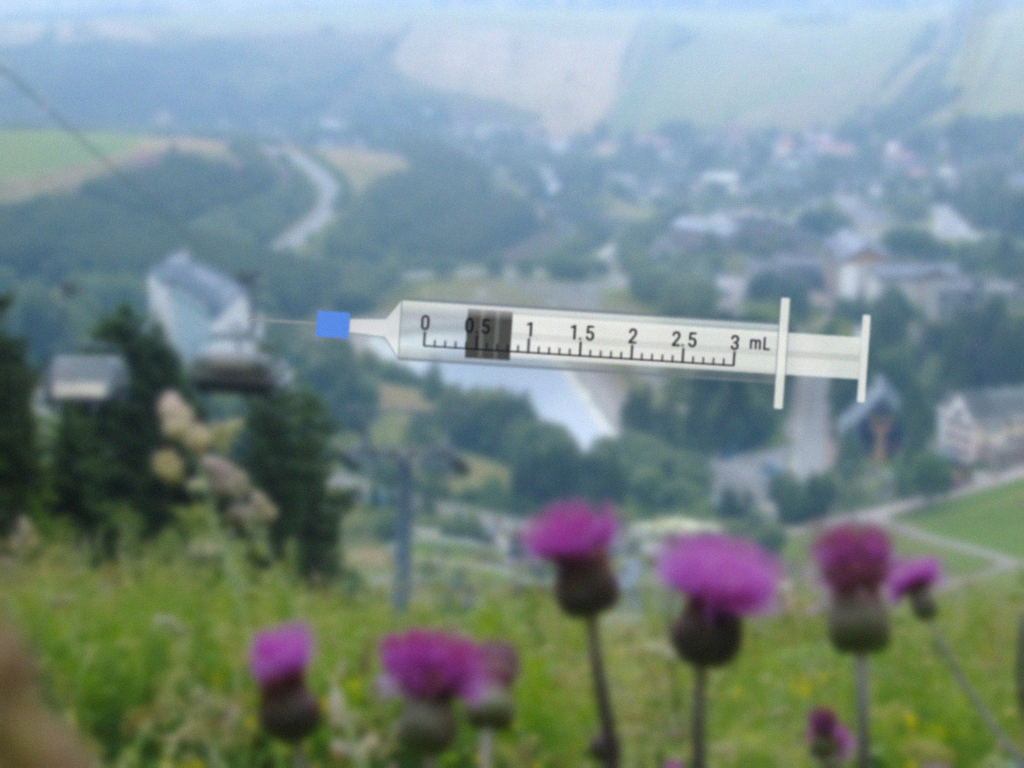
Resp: {"value": 0.4, "unit": "mL"}
